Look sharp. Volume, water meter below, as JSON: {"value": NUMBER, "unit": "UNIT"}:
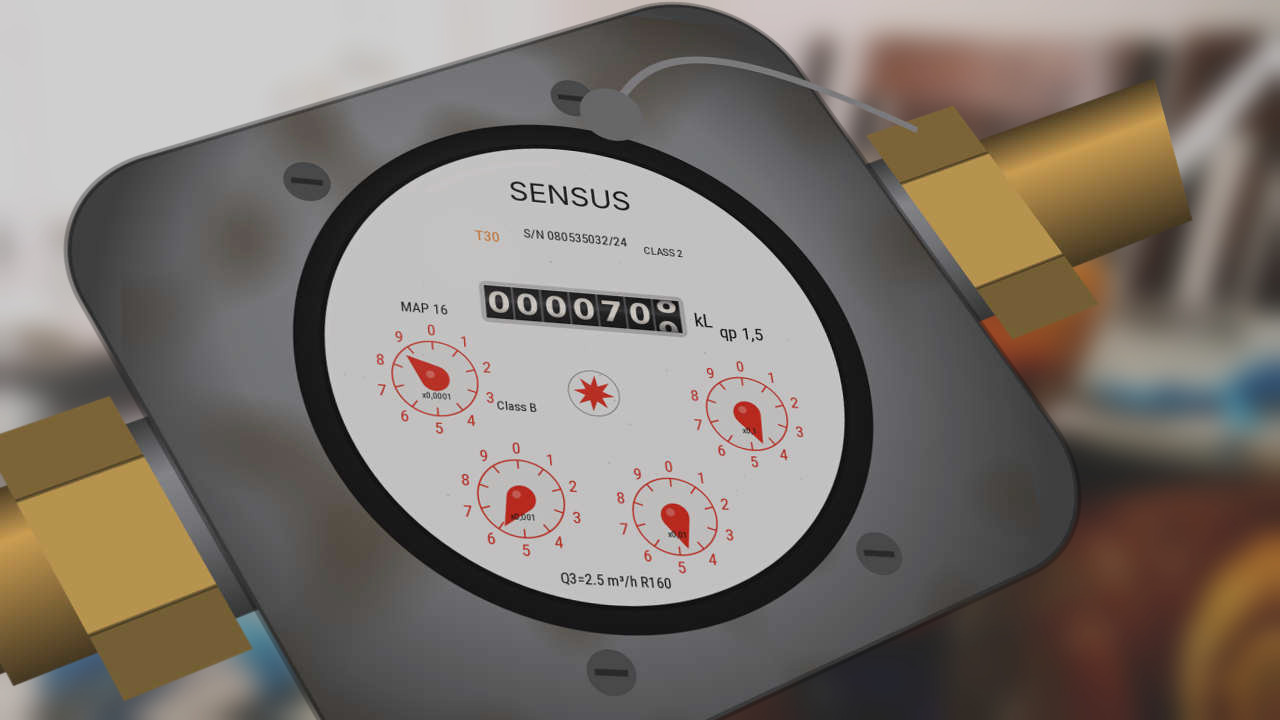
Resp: {"value": 708.4458, "unit": "kL"}
